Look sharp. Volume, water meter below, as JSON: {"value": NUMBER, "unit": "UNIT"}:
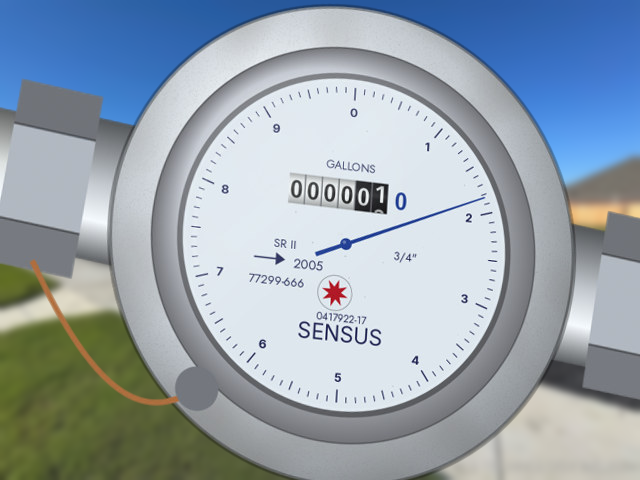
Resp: {"value": 11.8, "unit": "gal"}
